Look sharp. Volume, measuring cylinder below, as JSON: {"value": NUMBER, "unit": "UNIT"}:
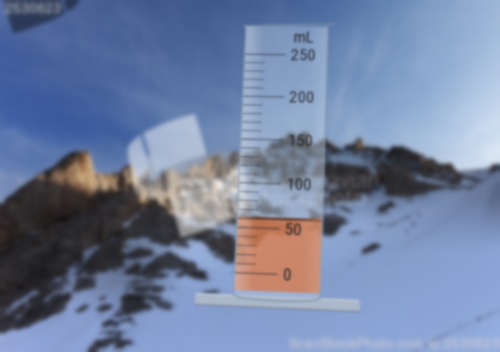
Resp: {"value": 60, "unit": "mL"}
